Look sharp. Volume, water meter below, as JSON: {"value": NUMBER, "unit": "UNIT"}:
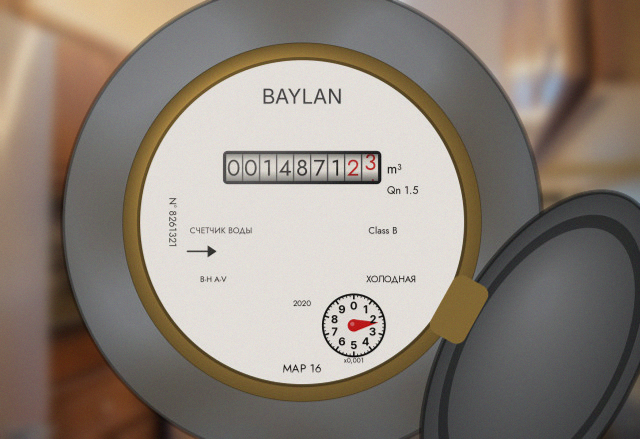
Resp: {"value": 14871.232, "unit": "m³"}
